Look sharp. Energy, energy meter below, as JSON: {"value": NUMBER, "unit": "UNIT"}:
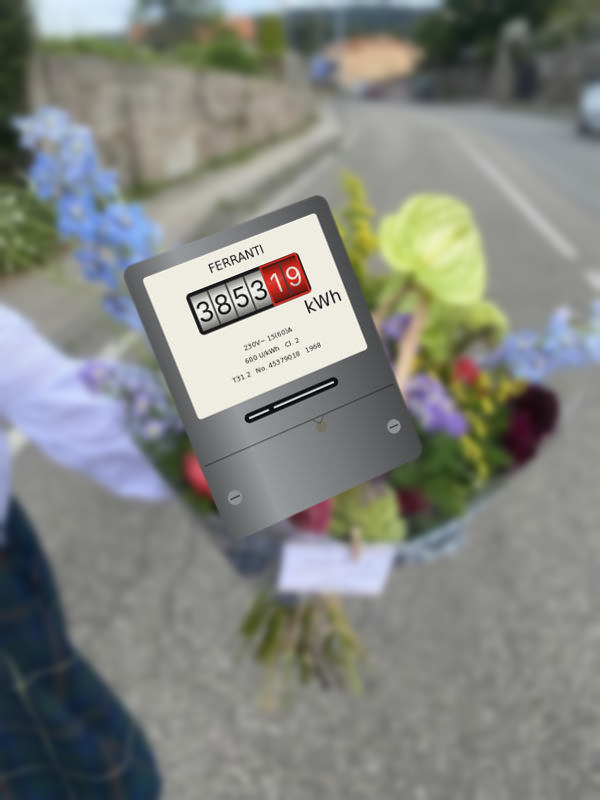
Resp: {"value": 3853.19, "unit": "kWh"}
